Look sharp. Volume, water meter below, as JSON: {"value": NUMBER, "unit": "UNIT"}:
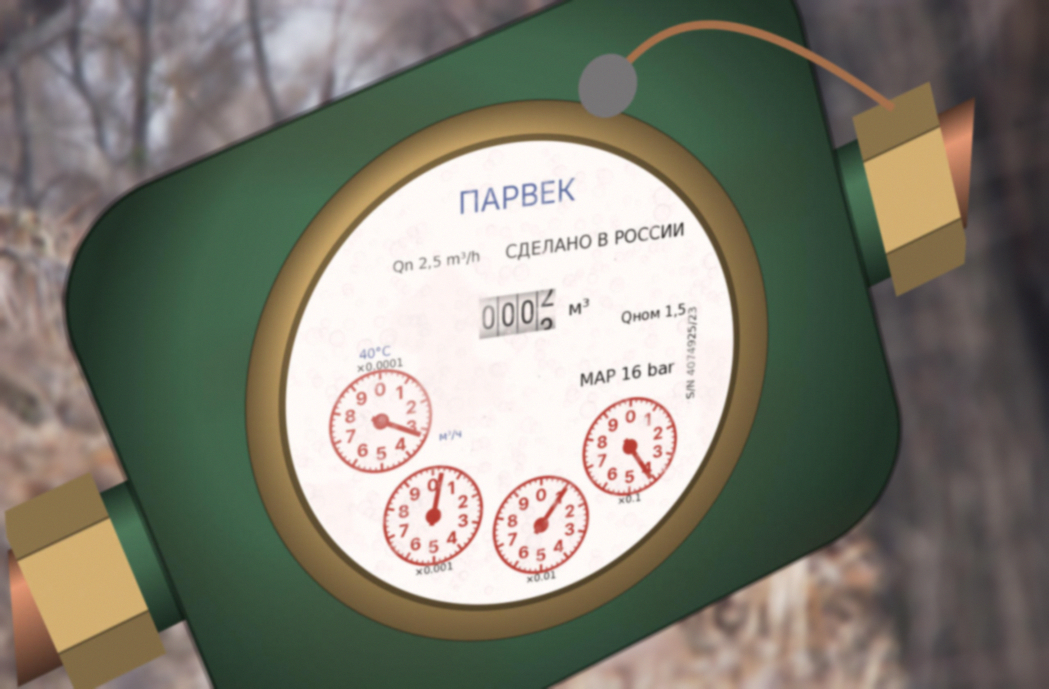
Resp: {"value": 2.4103, "unit": "m³"}
